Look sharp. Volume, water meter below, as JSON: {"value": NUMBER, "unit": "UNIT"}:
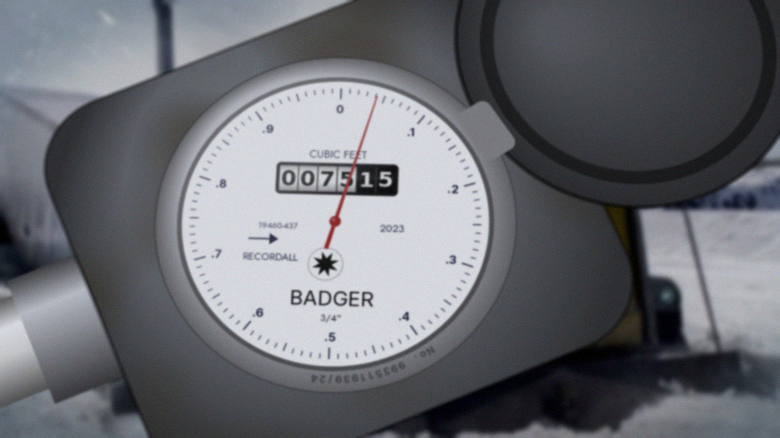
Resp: {"value": 7515.04, "unit": "ft³"}
